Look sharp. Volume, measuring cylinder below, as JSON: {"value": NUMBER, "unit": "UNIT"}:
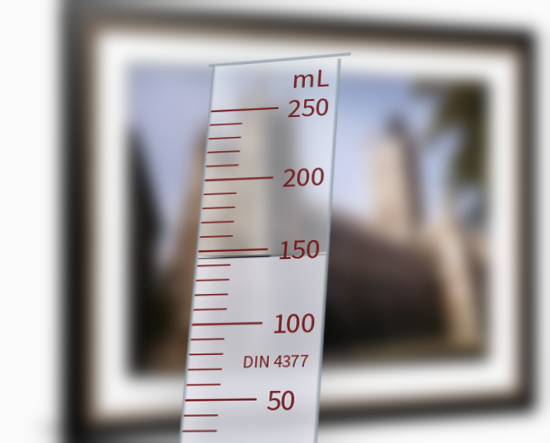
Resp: {"value": 145, "unit": "mL"}
